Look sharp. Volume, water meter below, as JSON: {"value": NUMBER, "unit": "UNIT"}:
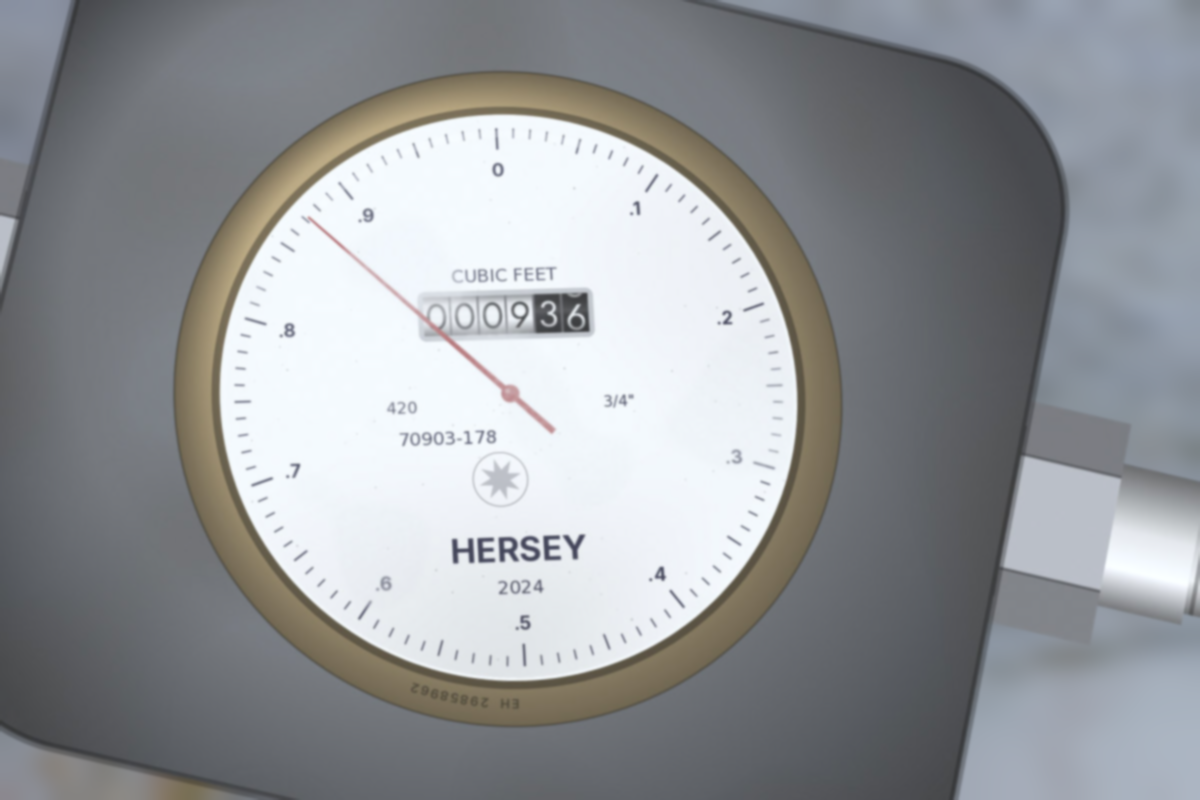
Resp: {"value": 935.87, "unit": "ft³"}
